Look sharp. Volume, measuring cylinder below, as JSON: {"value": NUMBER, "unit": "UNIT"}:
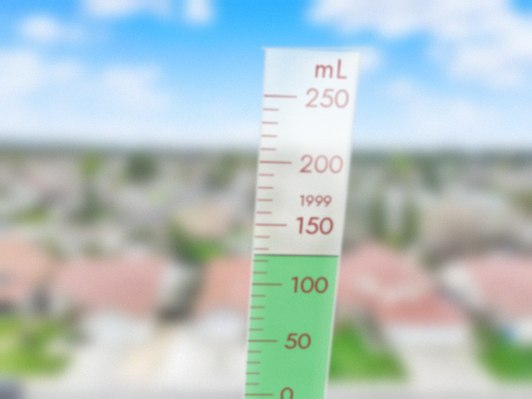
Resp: {"value": 125, "unit": "mL"}
